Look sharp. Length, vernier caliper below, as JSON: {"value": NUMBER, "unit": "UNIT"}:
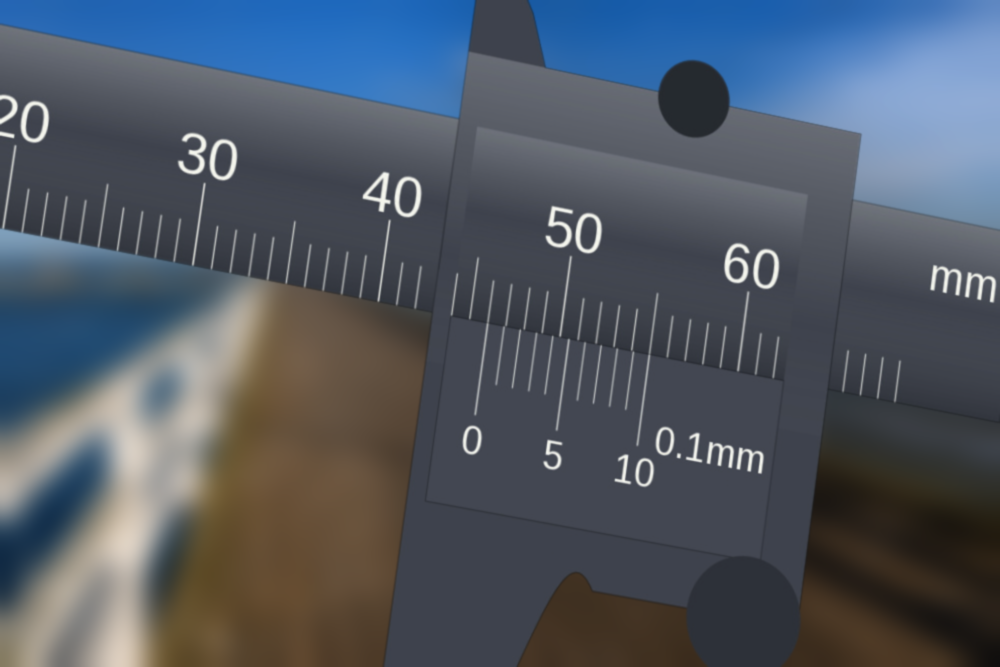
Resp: {"value": 46.0, "unit": "mm"}
